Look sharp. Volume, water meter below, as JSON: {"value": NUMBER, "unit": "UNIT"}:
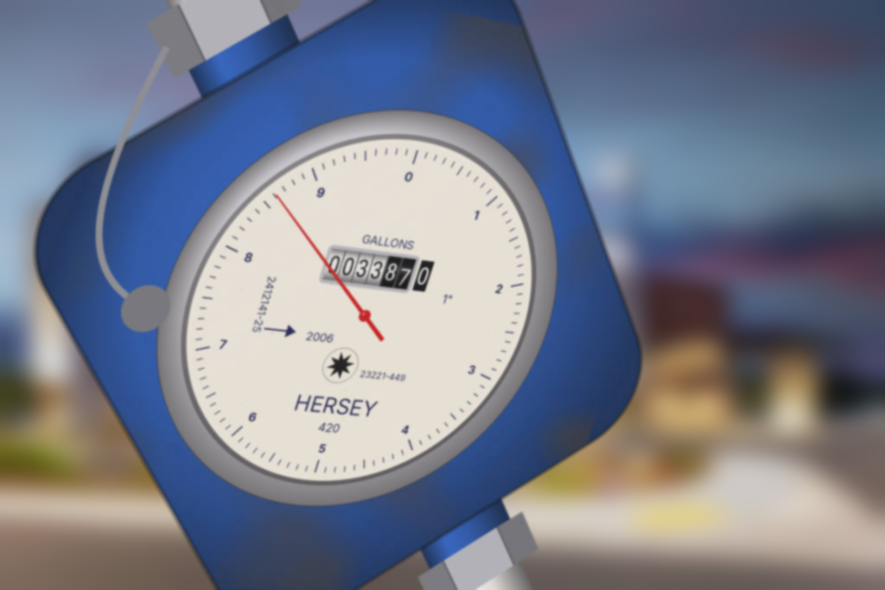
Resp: {"value": 33868.6, "unit": "gal"}
